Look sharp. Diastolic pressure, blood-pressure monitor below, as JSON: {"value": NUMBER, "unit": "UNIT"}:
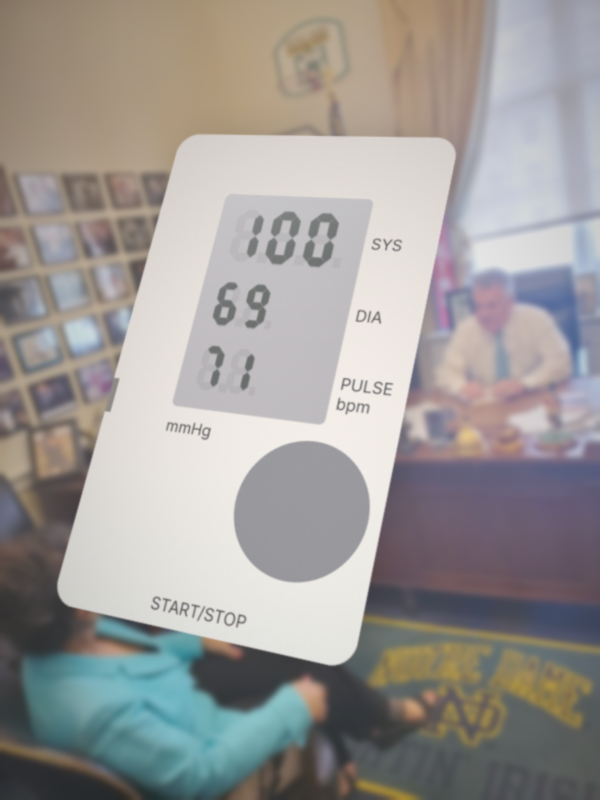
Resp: {"value": 69, "unit": "mmHg"}
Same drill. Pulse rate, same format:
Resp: {"value": 71, "unit": "bpm"}
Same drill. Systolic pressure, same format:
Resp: {"value": 100, "unit": "mmHg"}
